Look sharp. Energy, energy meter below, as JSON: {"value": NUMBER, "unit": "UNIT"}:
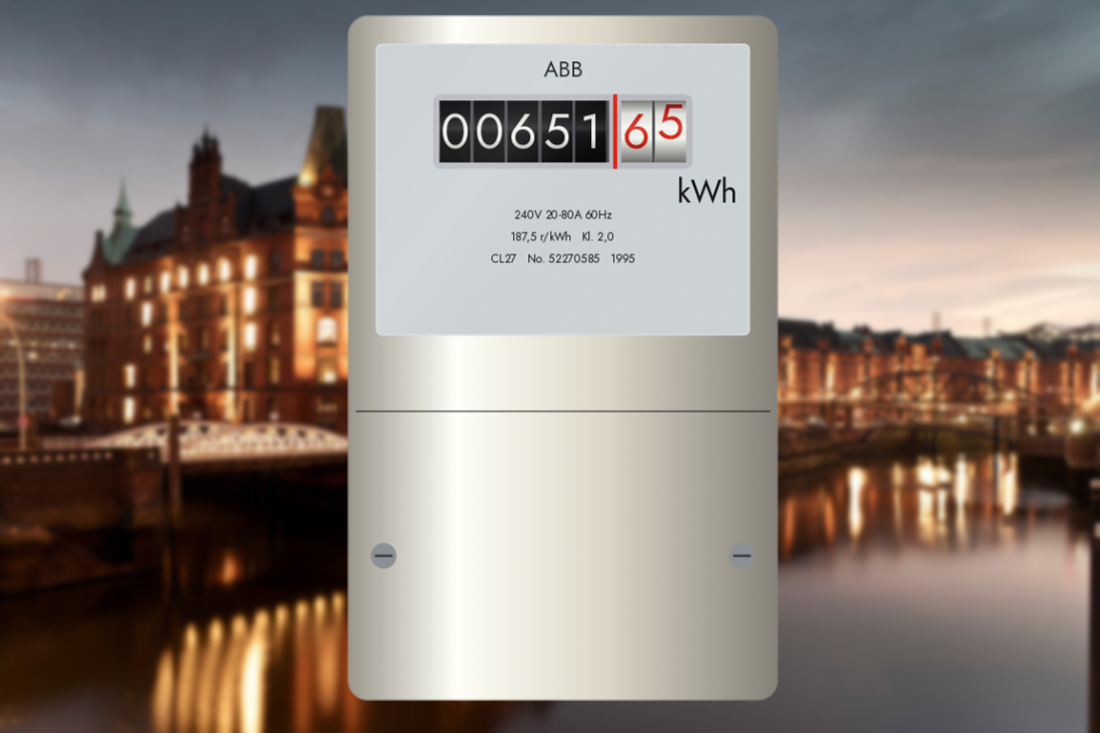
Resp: {"value": 651.65, "unit": "kWh"}
